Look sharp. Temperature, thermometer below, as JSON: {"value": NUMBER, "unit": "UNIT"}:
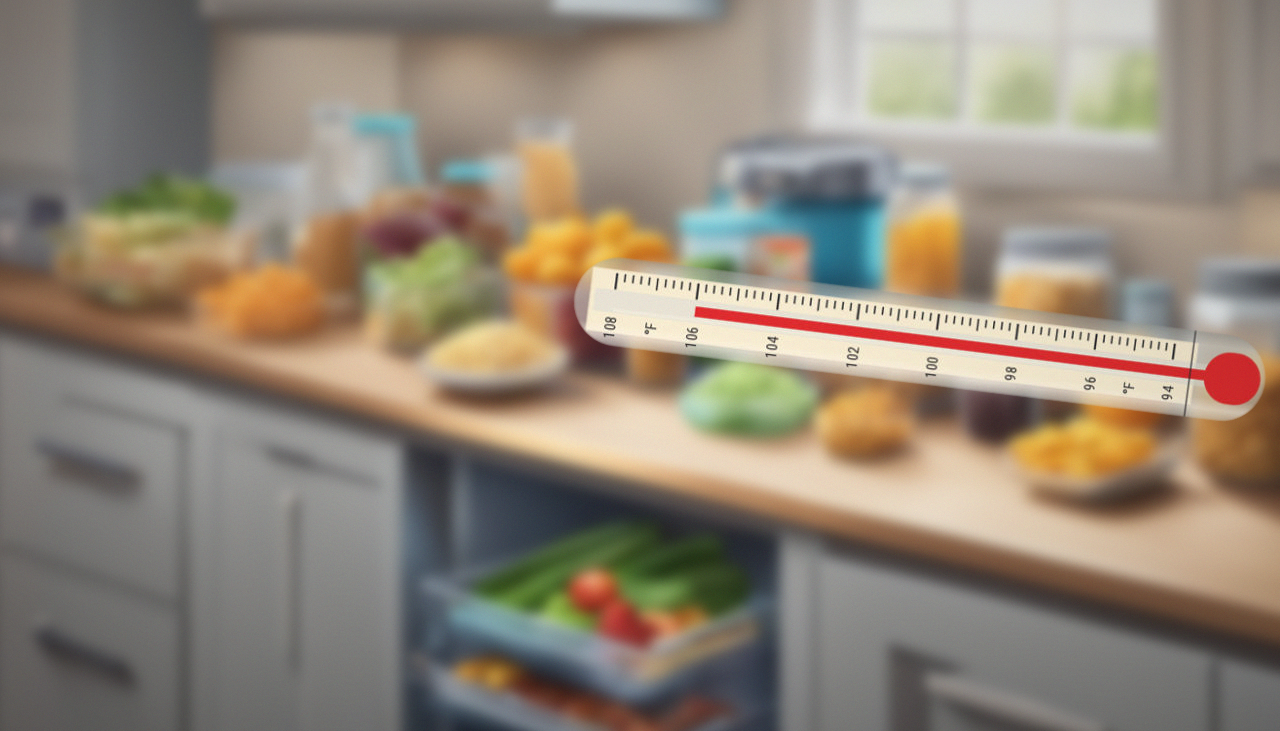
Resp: {"value": 106, "unit": "°F"}
